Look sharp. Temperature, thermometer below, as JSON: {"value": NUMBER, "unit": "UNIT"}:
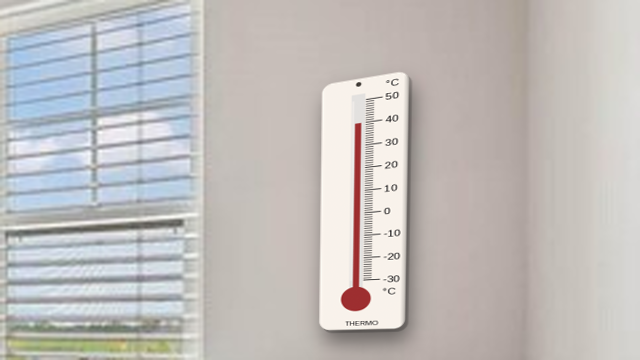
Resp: {"value": 40, "unit": "°C"}
